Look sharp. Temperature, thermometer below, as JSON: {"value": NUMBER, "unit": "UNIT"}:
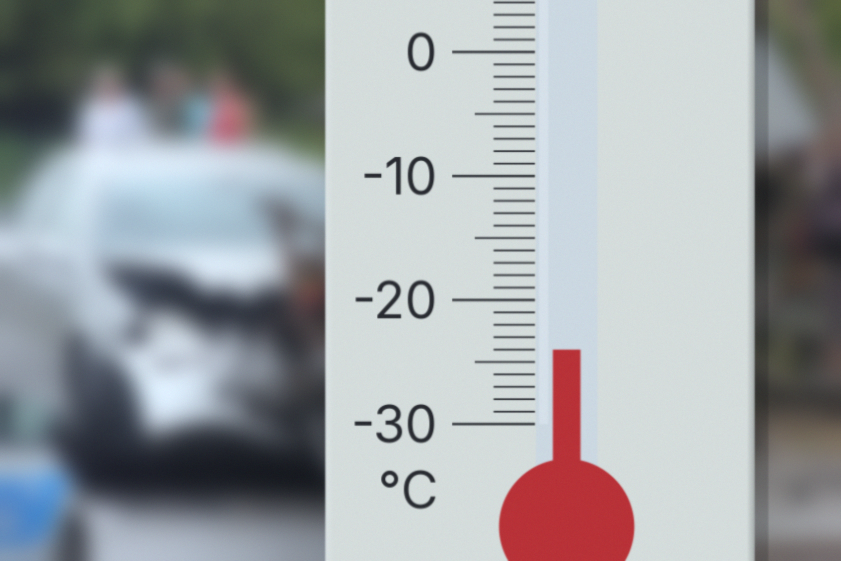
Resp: {"value": -24, "unit": "°C"}
